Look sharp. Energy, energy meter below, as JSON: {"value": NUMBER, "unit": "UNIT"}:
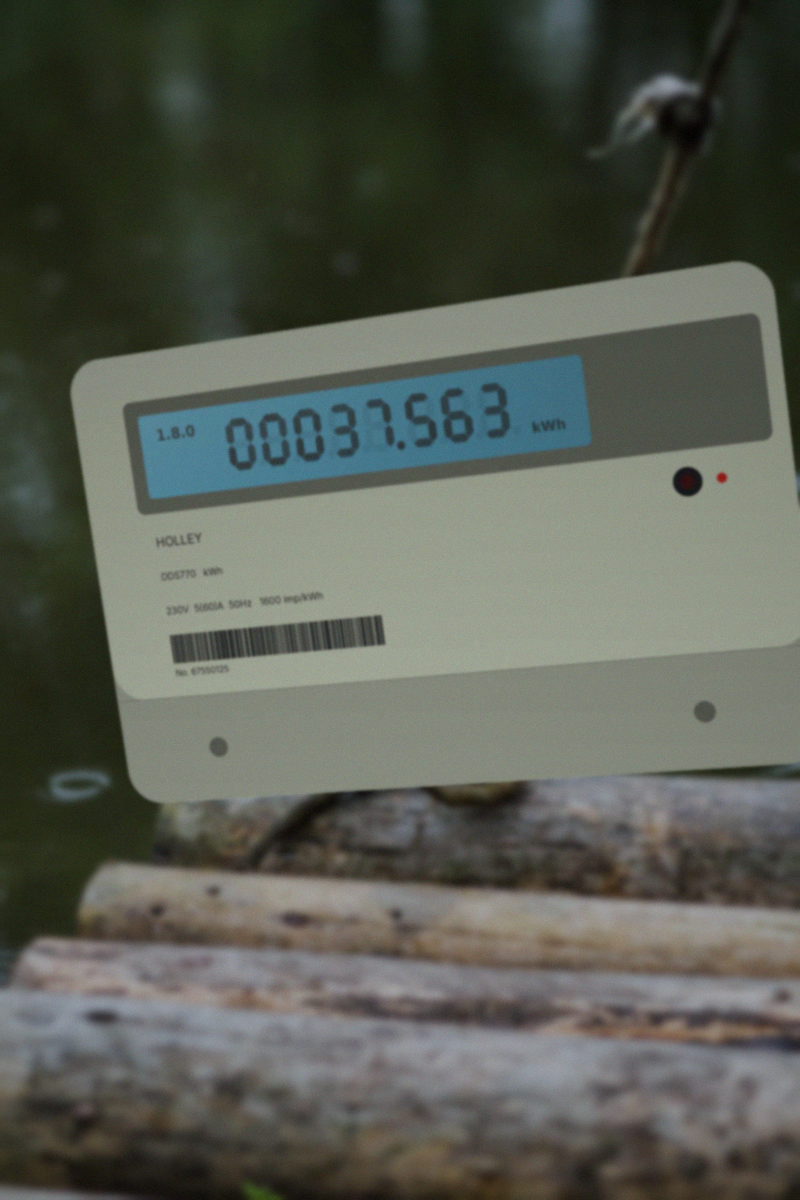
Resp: {"value": 37.563, "unit": "kWh"}
